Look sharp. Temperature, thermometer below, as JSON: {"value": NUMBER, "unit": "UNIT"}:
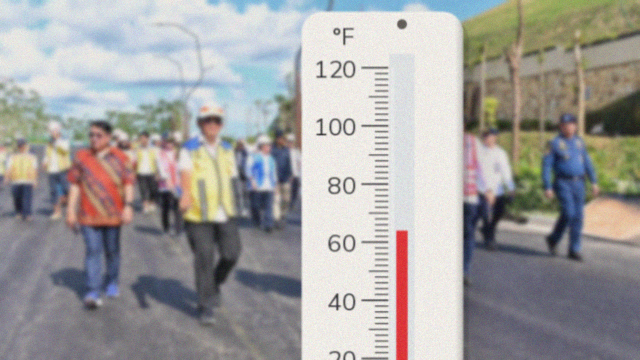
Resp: {"value": 64, "unit": "°F"}
